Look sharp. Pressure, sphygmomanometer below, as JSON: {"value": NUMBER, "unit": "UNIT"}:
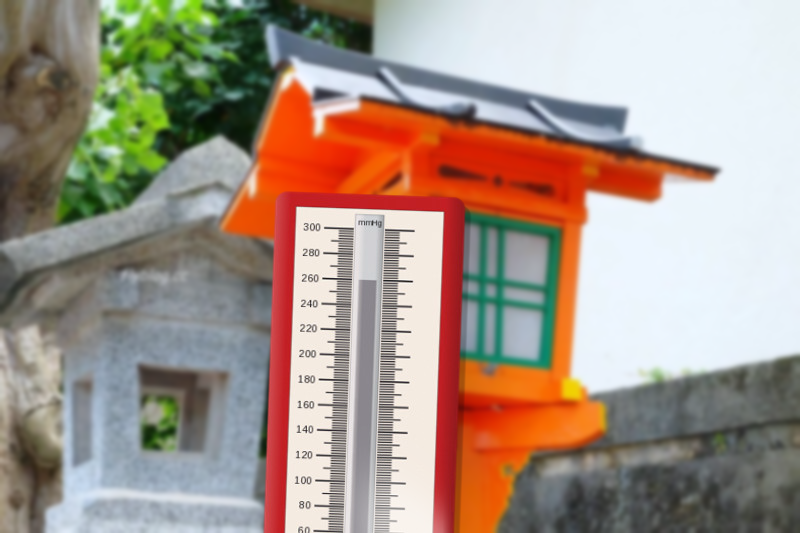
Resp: {"value": 260, "unit": "mmHg"}
